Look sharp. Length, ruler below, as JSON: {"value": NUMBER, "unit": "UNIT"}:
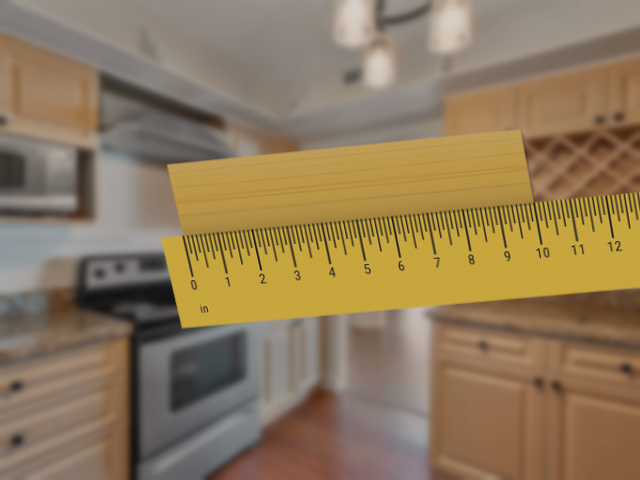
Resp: {"value": 10, "unit": "in"}
